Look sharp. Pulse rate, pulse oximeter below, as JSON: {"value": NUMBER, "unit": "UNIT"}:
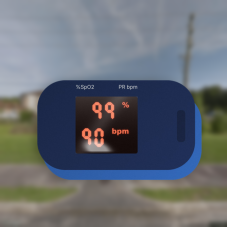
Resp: {"value": 90, "unit": "bpm"}
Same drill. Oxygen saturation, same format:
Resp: {"value": 99, "unit": "%"}
